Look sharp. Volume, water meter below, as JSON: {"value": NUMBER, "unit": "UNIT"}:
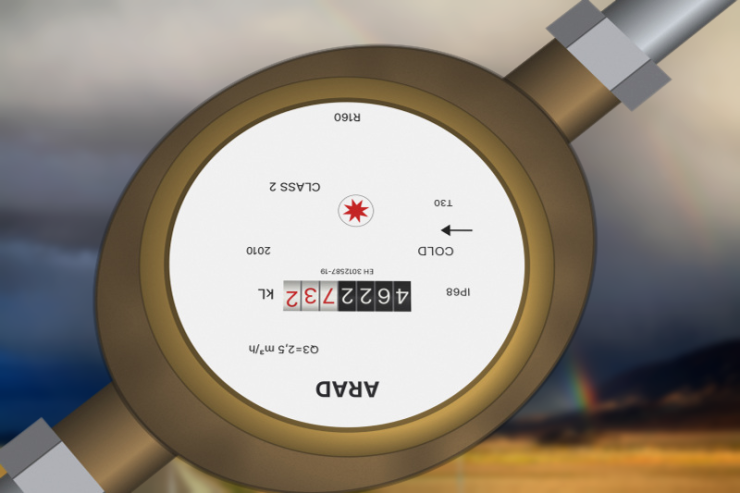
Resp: {"value": 4622.732, "unit": "kL"}
